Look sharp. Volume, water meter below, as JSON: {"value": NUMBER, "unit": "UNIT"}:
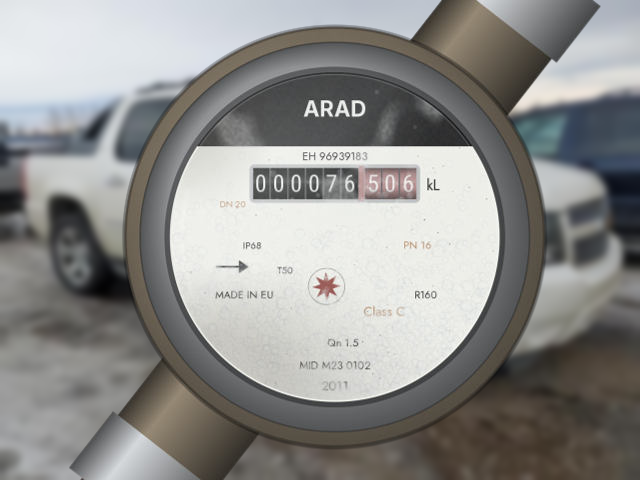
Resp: {"value": 76.506, "unit": "kL"}
